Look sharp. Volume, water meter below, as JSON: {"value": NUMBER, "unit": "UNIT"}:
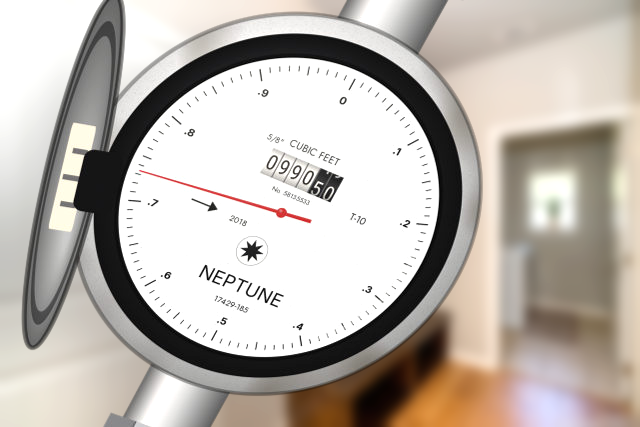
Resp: {"value": 99049.73, "unit": "ft³"}
